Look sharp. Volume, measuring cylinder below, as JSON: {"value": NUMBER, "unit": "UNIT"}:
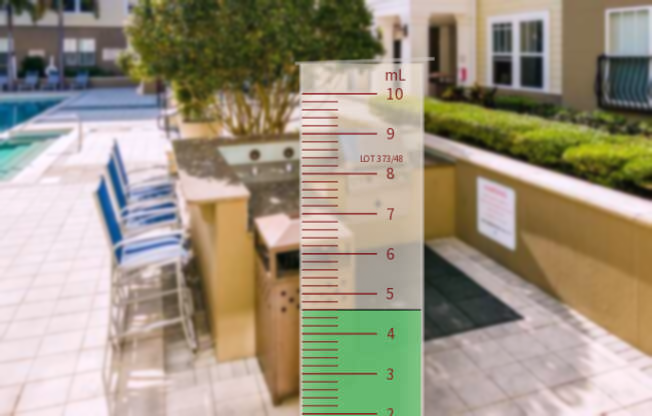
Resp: {"value": 4.6, "unit": "mL"}
